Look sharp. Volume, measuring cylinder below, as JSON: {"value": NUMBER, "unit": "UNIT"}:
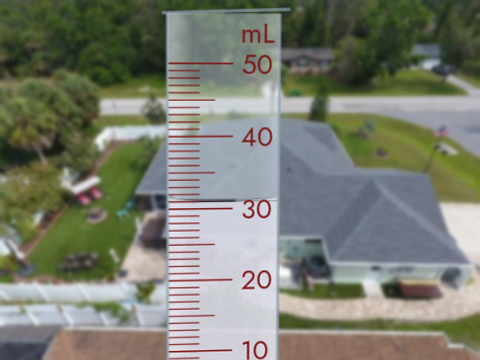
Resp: {"value": 31, "unit": "mL"}
